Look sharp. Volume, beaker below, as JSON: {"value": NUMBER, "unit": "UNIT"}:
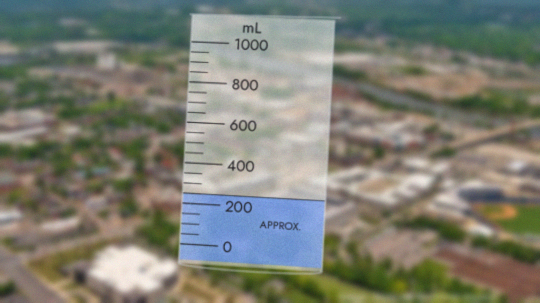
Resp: {"value": 250, "unit": "mL"}
